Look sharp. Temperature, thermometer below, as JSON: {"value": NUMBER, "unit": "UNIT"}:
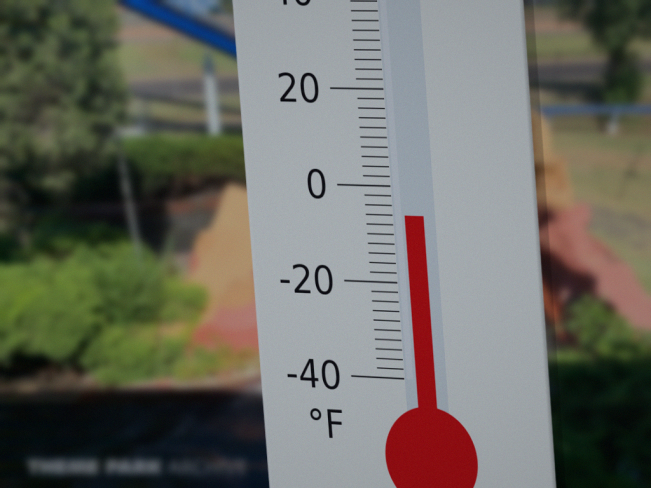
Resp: {"value": -6, "unit": "°F"}
